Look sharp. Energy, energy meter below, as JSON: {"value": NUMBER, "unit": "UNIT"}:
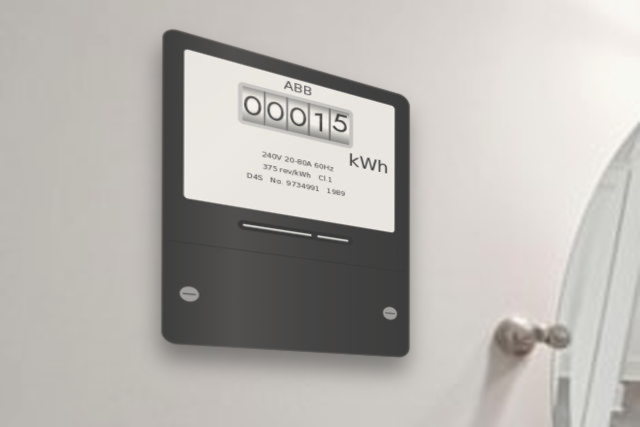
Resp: {"value": 15, "unit": "kWh"}
